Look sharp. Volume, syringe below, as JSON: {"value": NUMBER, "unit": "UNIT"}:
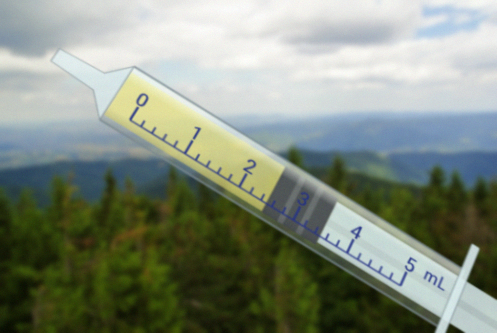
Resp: {"value": 2.5, "unit": "mL"}
